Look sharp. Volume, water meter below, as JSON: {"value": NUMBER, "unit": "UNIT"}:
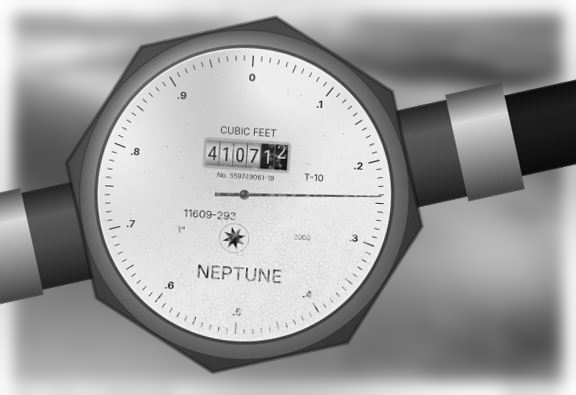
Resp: {"value": 410712.24, "unit": "ft³"}
